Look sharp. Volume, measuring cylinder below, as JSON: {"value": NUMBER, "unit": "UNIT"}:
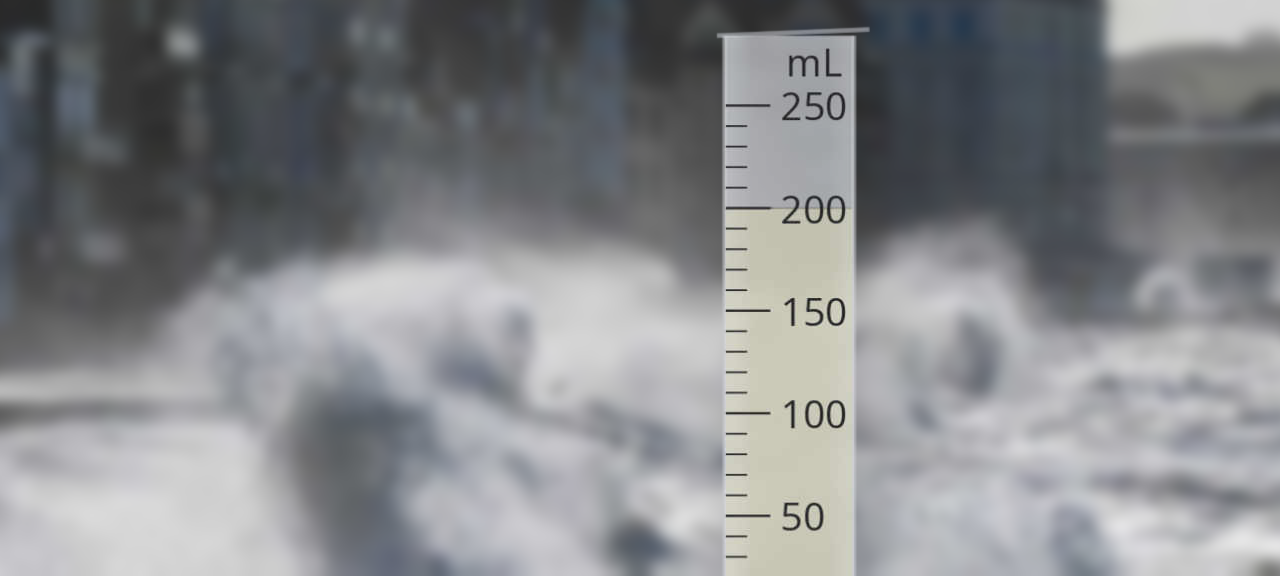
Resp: {"value": 200, "unit": "mL"}
